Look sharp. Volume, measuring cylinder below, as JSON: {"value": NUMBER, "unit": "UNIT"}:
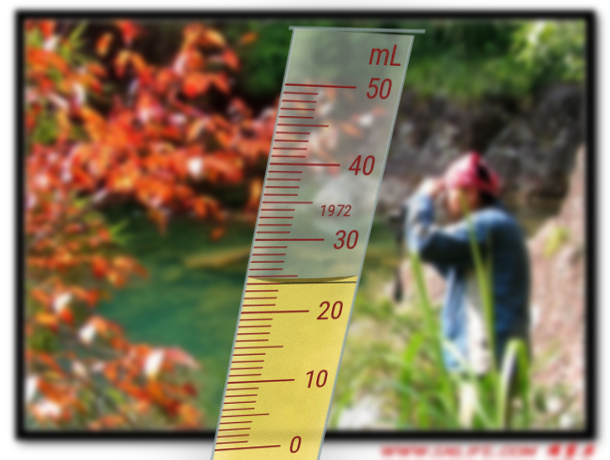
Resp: {"value": 24, "unit": "mL"}
